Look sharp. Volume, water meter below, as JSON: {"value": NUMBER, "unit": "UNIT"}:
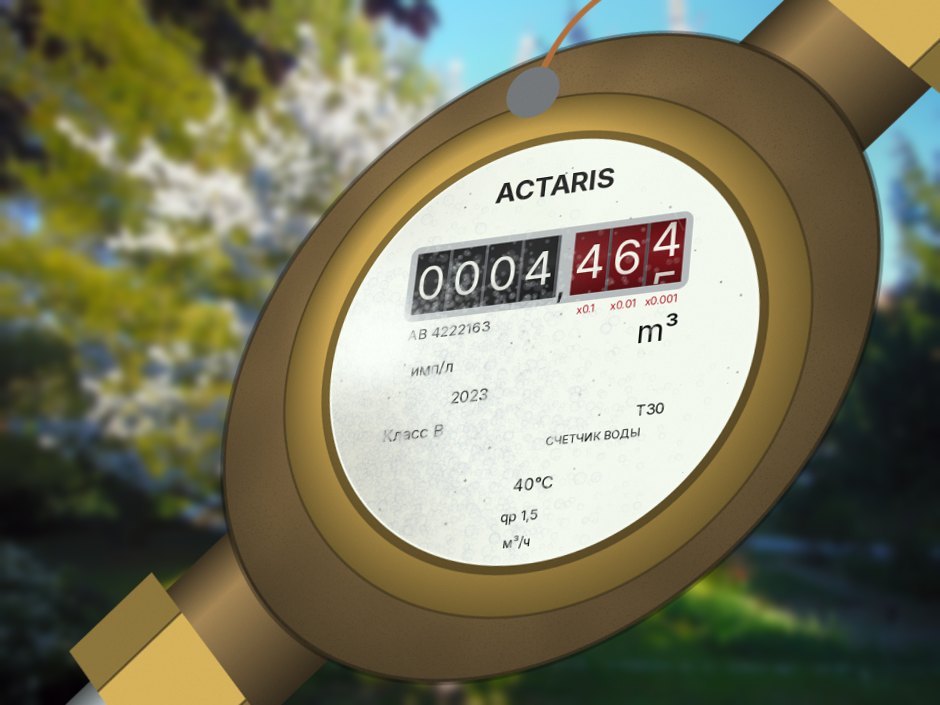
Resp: {"value": 4.464, "unit": "m³"}
